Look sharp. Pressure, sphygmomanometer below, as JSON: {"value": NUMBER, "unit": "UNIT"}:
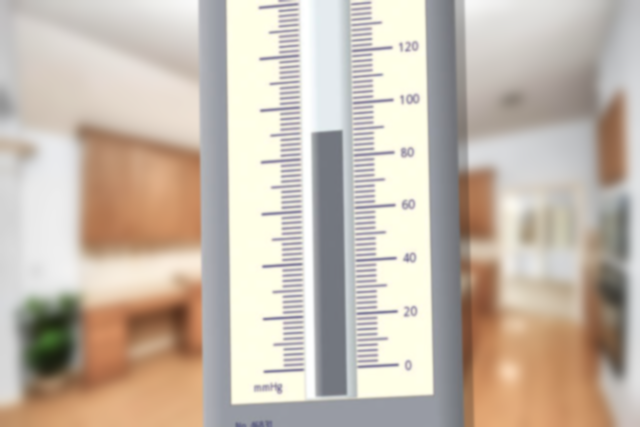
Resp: {"value": 90, "unit": "mmHg"}
